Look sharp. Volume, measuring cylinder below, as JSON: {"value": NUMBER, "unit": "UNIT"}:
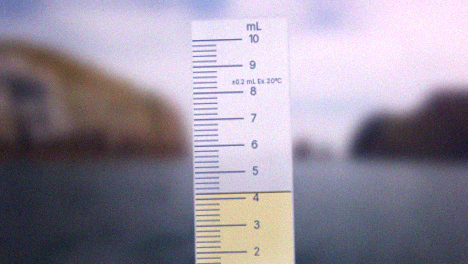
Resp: {"value": 4.2, "unit": "mL"}
